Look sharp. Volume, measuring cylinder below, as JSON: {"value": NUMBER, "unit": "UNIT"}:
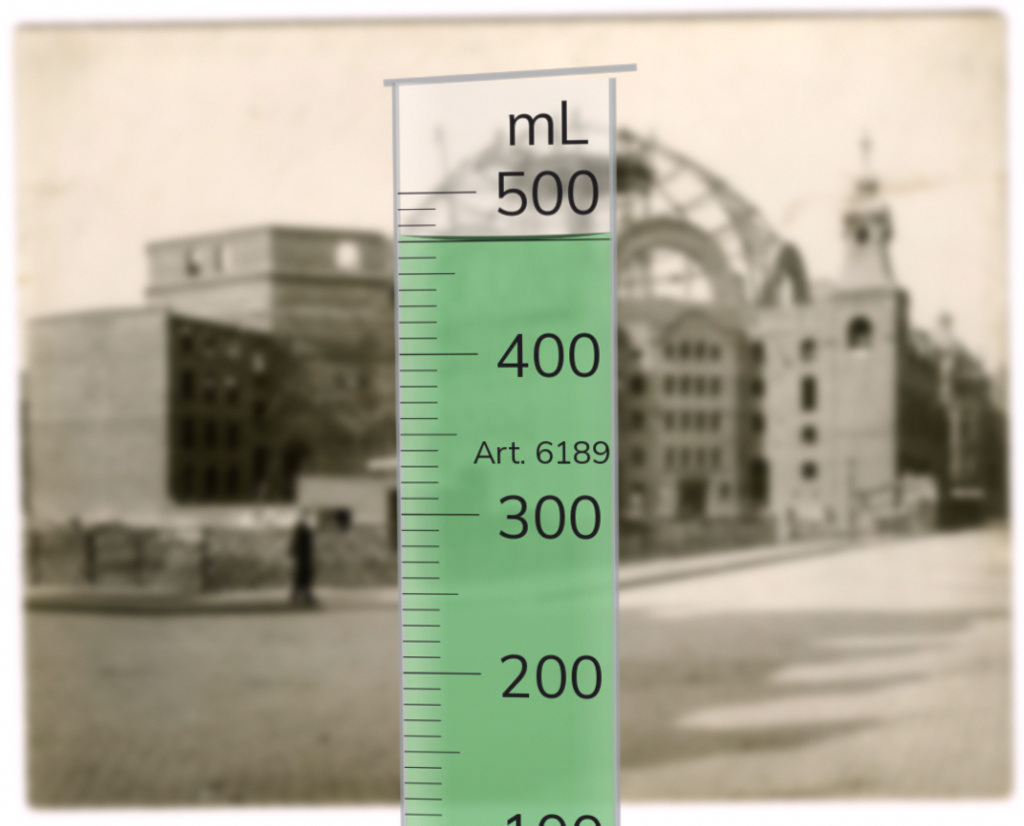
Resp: {"value": 470, "unit": "mL"}
